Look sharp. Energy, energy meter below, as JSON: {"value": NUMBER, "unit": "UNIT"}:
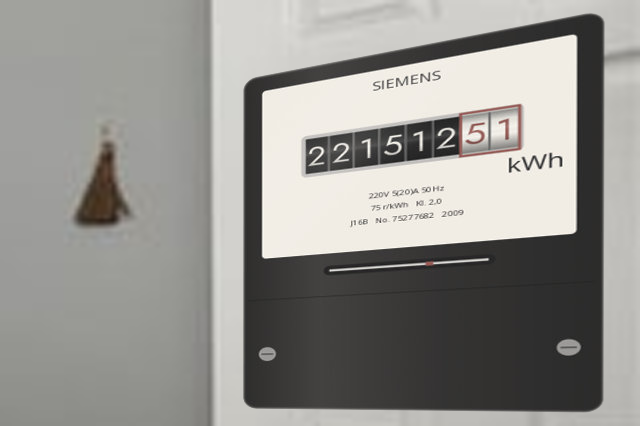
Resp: {"value": 221512.51, "unit": "kWh"}
